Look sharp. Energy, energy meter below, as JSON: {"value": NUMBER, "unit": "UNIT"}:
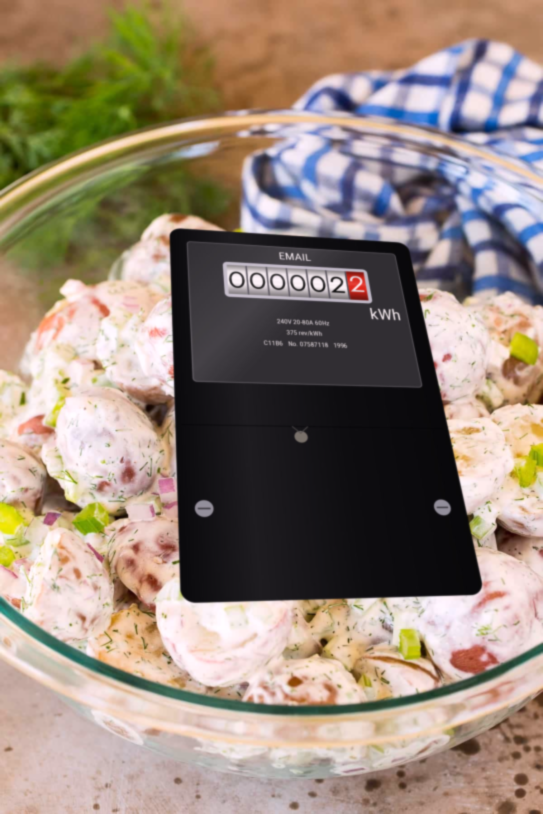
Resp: {"value": 2.2, "unit": "kWh"}
